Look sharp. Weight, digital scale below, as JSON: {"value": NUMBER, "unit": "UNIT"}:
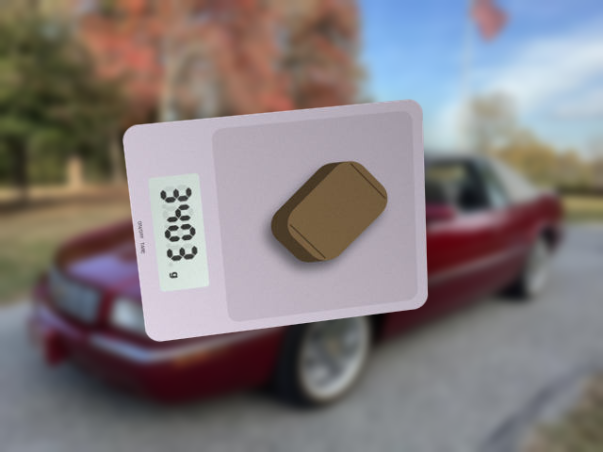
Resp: {"value": 3403, "unit": "g"}
